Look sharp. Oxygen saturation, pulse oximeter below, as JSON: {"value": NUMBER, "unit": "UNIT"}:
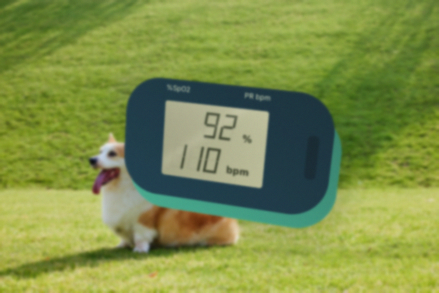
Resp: {"value": 92, "unit": "%"}
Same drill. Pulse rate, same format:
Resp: {"value": 110, "unit": "bpm"}
